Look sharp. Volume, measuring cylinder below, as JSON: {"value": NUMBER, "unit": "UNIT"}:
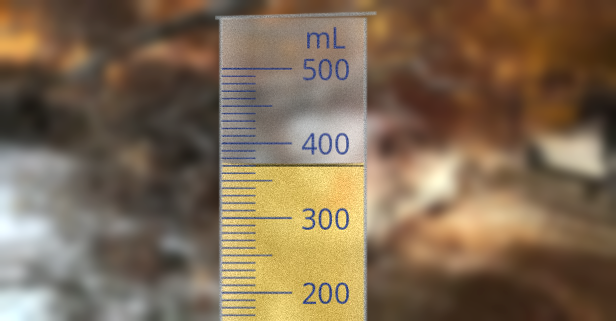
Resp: {"value": 370, "unit": "mL"}
